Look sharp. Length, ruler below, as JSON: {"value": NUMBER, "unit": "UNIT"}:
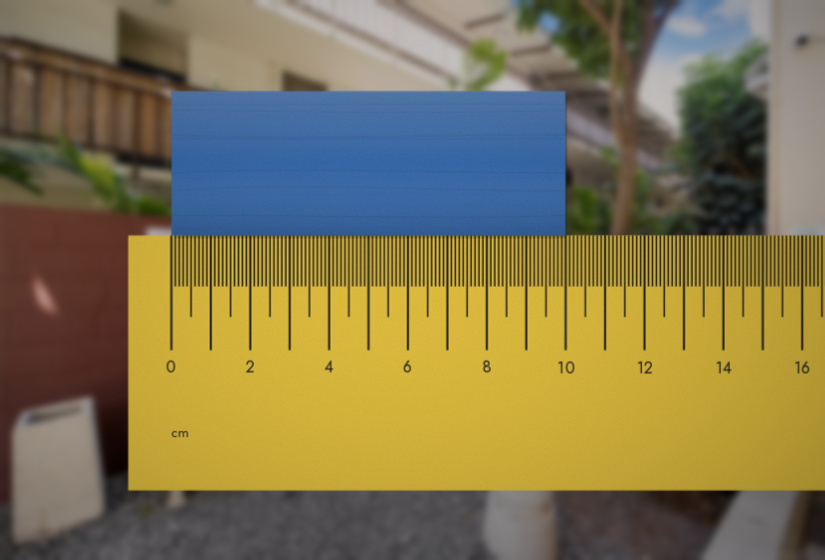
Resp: {"value": 10, "unit": "cm"}
